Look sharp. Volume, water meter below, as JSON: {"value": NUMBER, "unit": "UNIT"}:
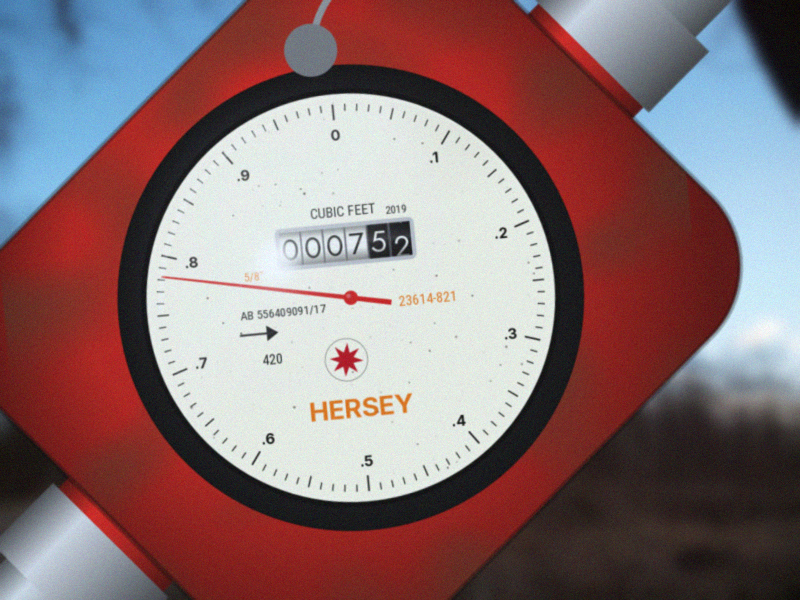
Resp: {"value": 751.78, "unit": "ft³"}
